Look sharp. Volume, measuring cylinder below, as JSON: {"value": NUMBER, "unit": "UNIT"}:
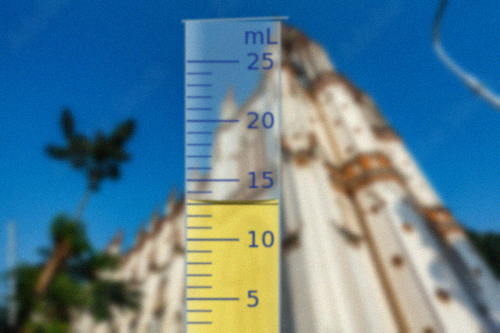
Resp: {"value": 13, "unit": "mL"}
